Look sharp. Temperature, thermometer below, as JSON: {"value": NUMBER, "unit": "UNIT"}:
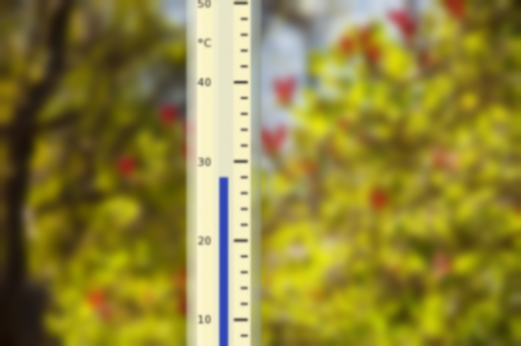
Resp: {"value": 28, "unit": "°C"}
